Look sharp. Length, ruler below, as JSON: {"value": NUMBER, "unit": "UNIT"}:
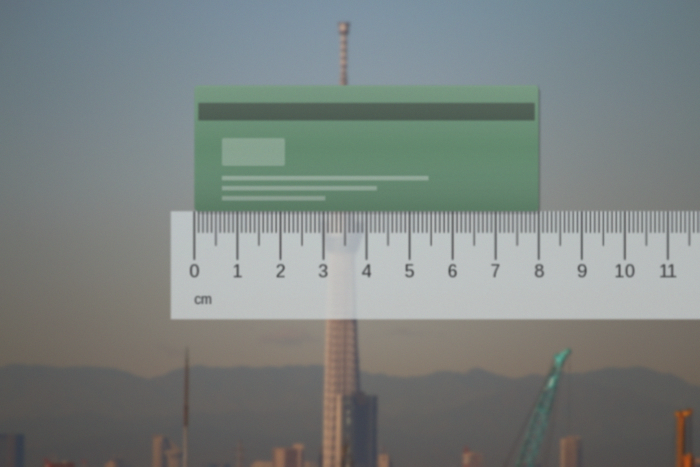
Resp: {"value": 8, "unit": "cm"}
